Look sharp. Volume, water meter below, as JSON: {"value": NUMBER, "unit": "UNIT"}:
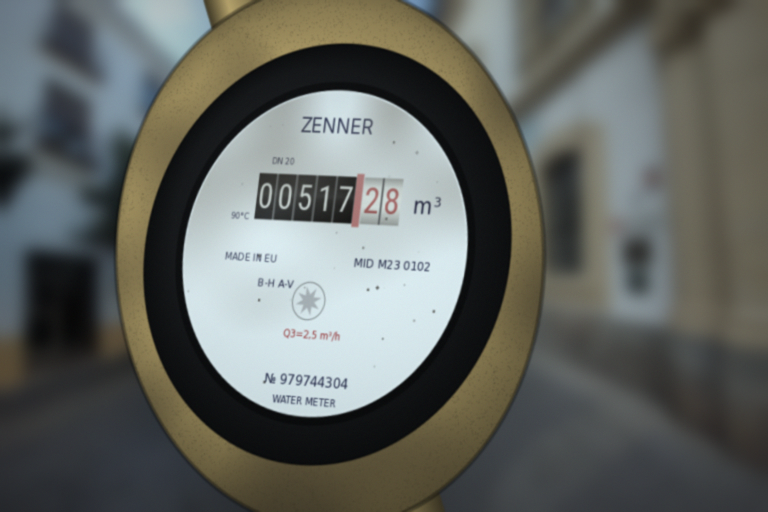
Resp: {"value": 517.28, "unit": "m³"}
